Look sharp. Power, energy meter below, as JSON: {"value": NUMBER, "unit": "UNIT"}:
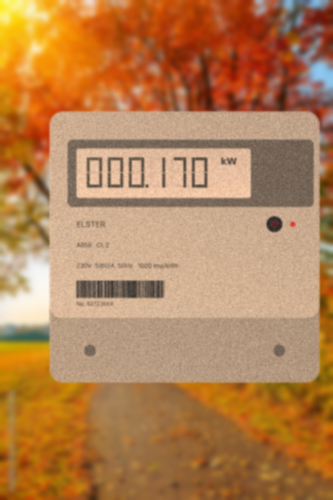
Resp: {"value": 0.170, "unit": "kW"}
